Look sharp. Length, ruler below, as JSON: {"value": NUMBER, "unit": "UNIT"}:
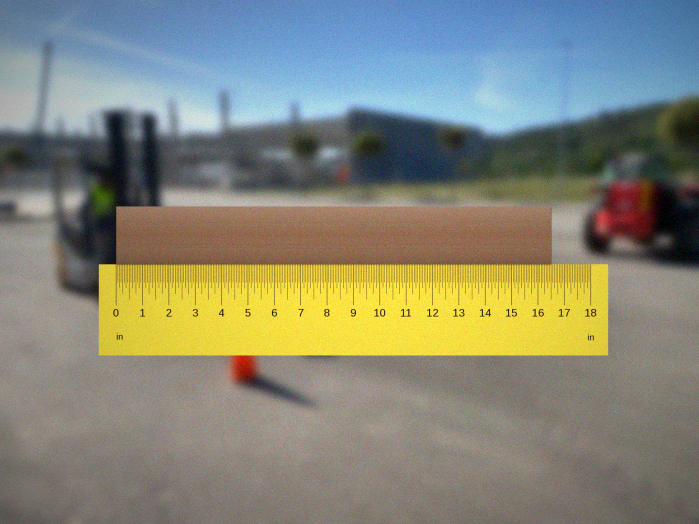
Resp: {"value": 16.5, "unit": "in"}
